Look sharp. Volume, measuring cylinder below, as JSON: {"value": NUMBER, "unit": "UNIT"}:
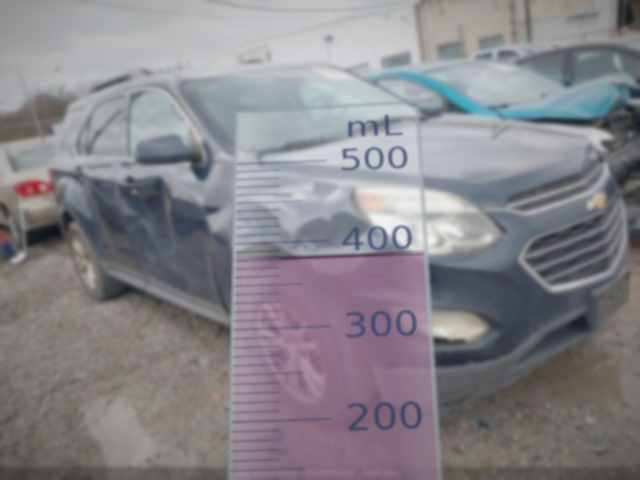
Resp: {"value": 380, "unit": "mL"}
